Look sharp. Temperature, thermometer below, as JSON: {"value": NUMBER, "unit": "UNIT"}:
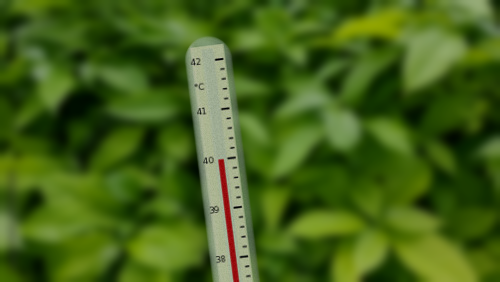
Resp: {"value": 40, "unit": "°C"}
